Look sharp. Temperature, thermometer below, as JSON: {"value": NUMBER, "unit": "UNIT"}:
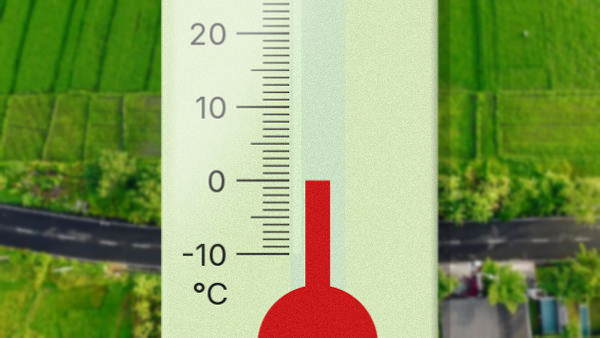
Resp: {"value": 0, "unit": "°C"}
